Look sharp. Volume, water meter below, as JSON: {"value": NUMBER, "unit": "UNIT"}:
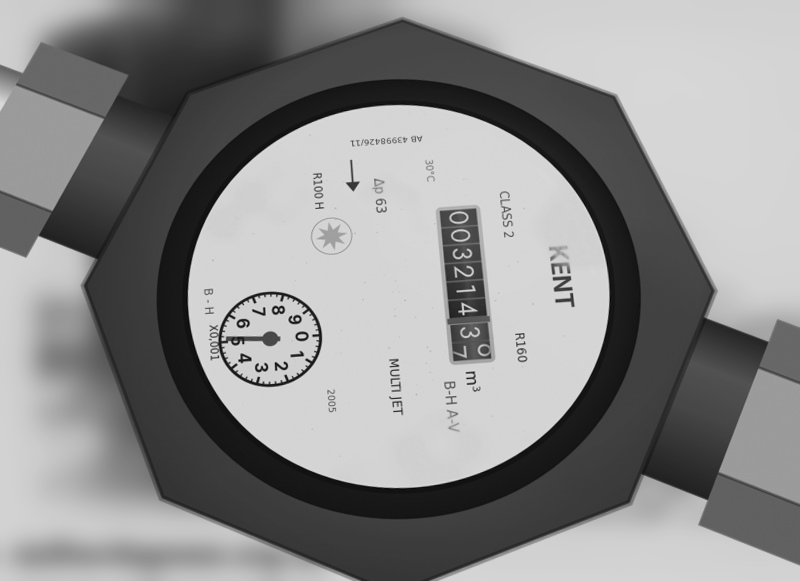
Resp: {"value": 3214.365, "unit": "m³"}
